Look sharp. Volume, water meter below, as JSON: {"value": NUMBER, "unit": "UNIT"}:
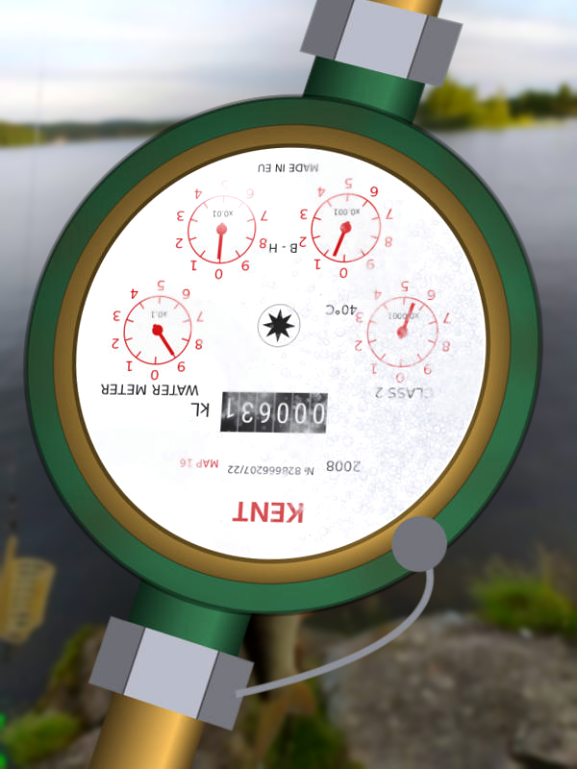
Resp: {"value": 630.9005, "unit": "kL"}
